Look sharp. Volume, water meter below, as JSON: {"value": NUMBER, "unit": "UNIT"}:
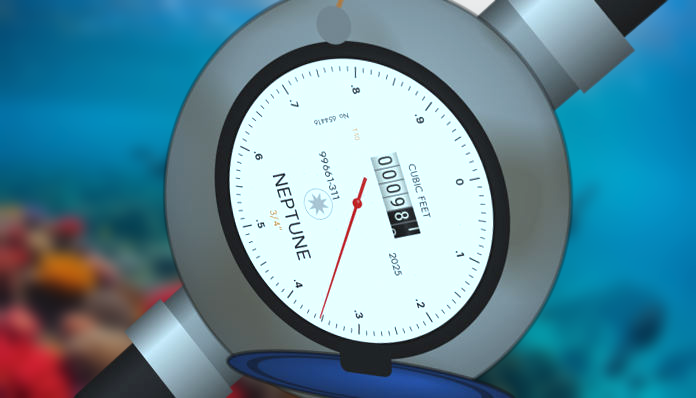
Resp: {"value": 981.35, "unit": "ft³"}
